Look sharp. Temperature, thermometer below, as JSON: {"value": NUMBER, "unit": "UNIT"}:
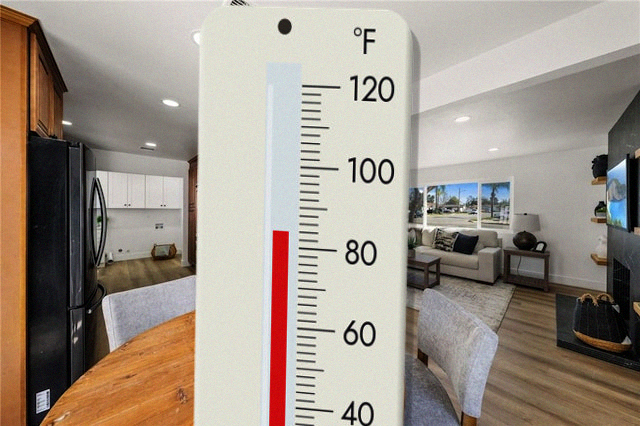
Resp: {"value": 84, "unit": "°F"}
